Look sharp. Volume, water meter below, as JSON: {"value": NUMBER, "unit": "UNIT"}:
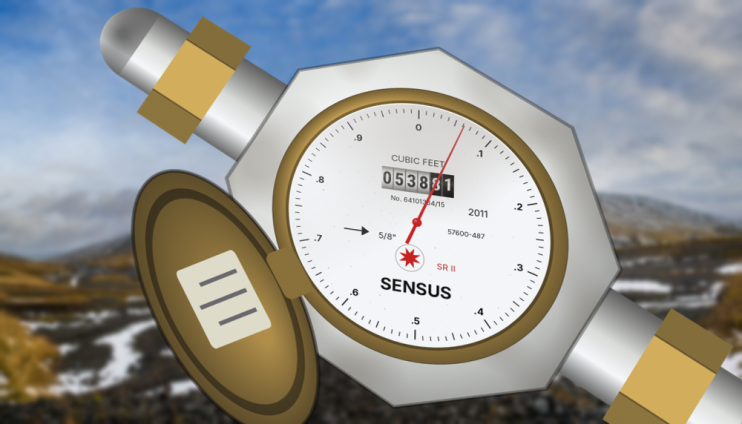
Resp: {"value": 53881.06, "unit": "ft³"}
